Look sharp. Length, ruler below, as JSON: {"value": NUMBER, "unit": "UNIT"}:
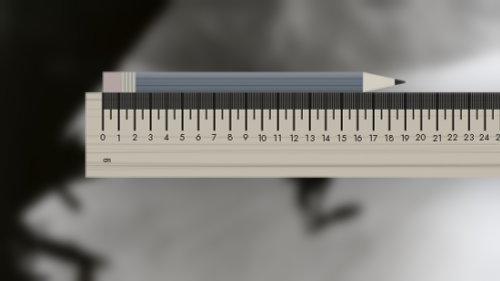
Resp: {"value": 19, "unit": "cm"}
